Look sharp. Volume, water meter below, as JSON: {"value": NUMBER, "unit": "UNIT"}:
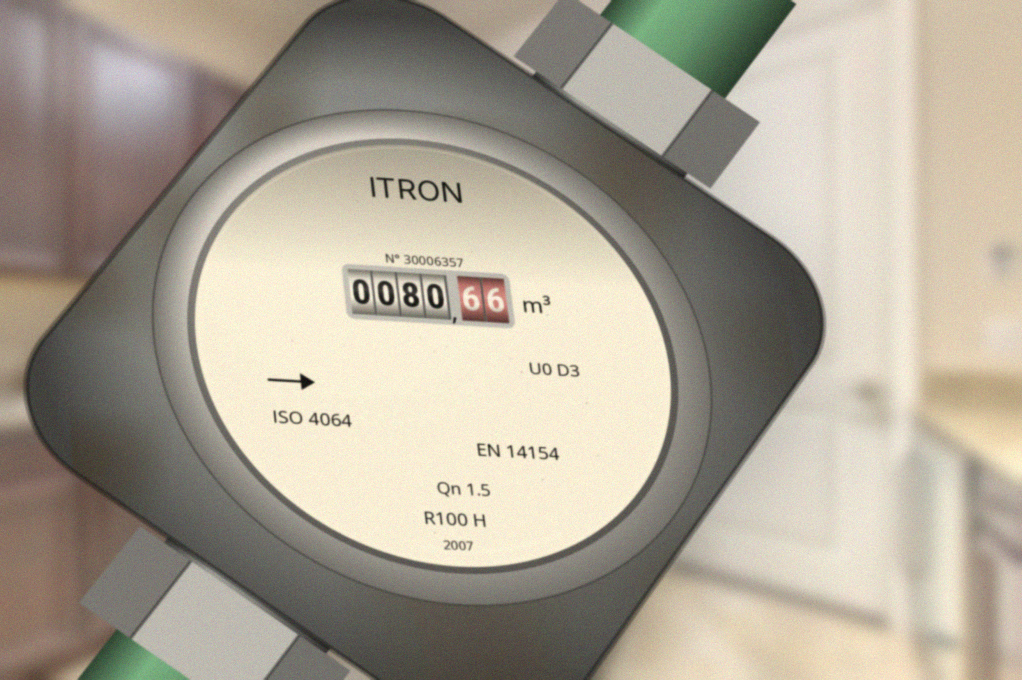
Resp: {"value": 80.66, "unit": "m³"}
